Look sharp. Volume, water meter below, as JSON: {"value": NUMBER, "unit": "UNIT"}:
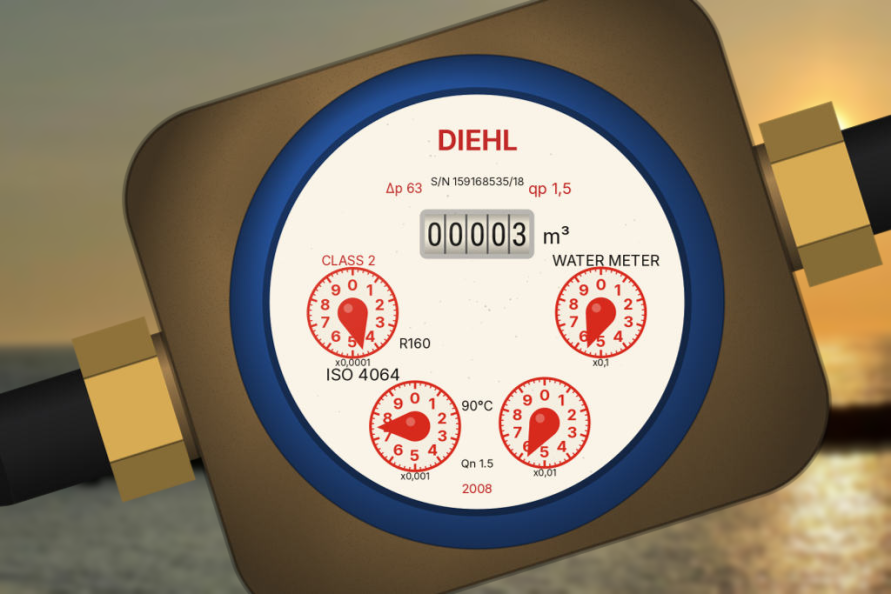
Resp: {"value": 3.5574, "unit": "m³"}
